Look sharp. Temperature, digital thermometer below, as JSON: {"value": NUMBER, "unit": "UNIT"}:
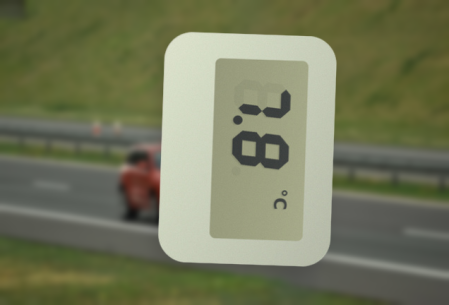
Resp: {"value": 7.8, "unit": "°C"}
